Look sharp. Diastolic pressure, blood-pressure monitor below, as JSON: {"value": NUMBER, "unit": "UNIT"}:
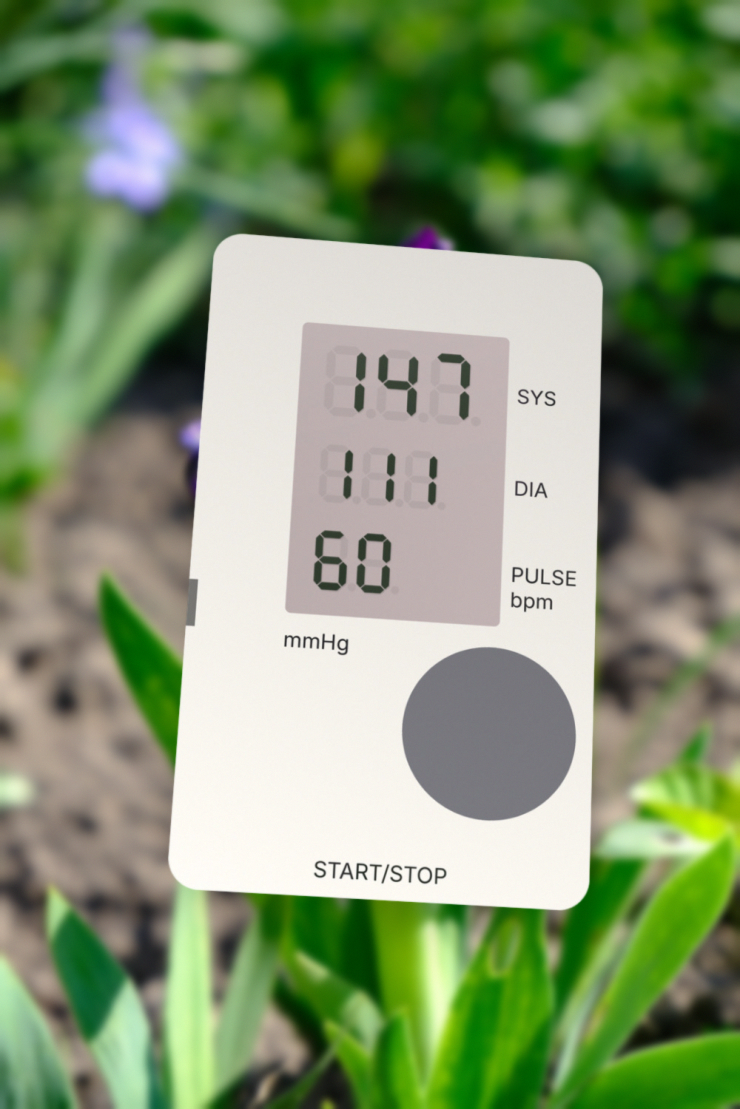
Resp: {"value": 111, "unit": "mmHg"}
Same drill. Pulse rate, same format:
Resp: {"value": 60, "unit": "bpm"}
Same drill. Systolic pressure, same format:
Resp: {"value": 147, "unit": "mmHg"}
